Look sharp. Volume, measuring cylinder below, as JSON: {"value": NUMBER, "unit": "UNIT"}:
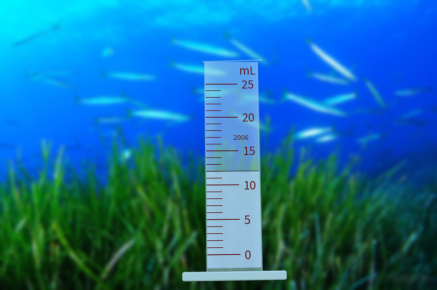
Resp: {"value": 12, "unit": "mL"}
